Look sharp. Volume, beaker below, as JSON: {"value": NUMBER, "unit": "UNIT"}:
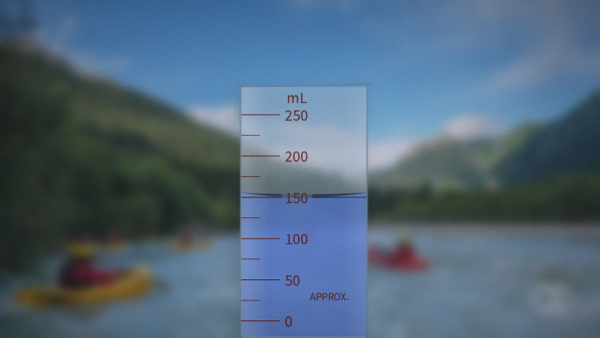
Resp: {"value": 150, "unit": "mL"}
